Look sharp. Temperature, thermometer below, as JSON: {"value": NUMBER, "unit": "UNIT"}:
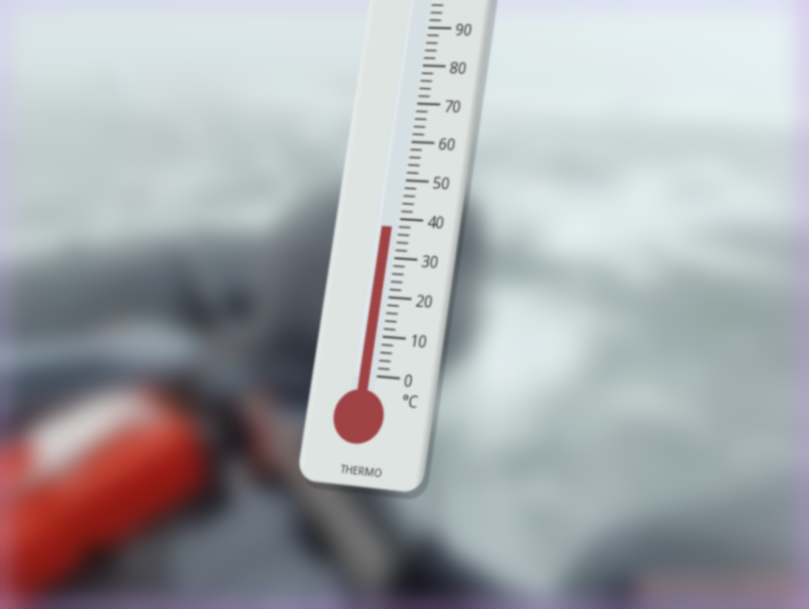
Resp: {"value": 38, "unit": "°C"}
